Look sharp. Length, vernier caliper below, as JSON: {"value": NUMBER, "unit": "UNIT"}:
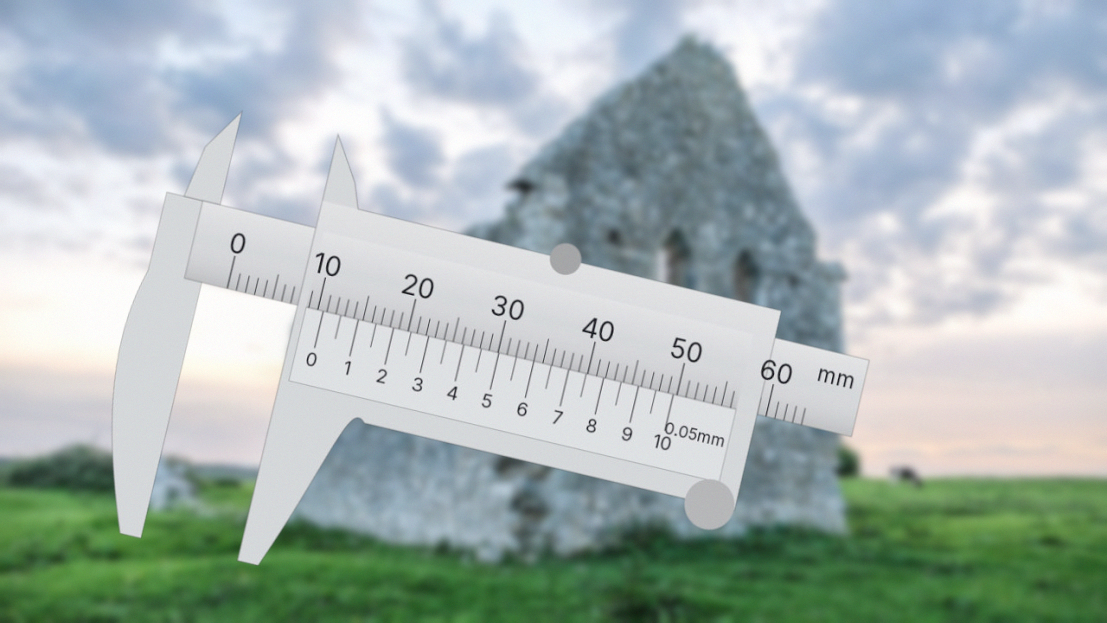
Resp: {"value": 10.6, "unit": "mm"}
